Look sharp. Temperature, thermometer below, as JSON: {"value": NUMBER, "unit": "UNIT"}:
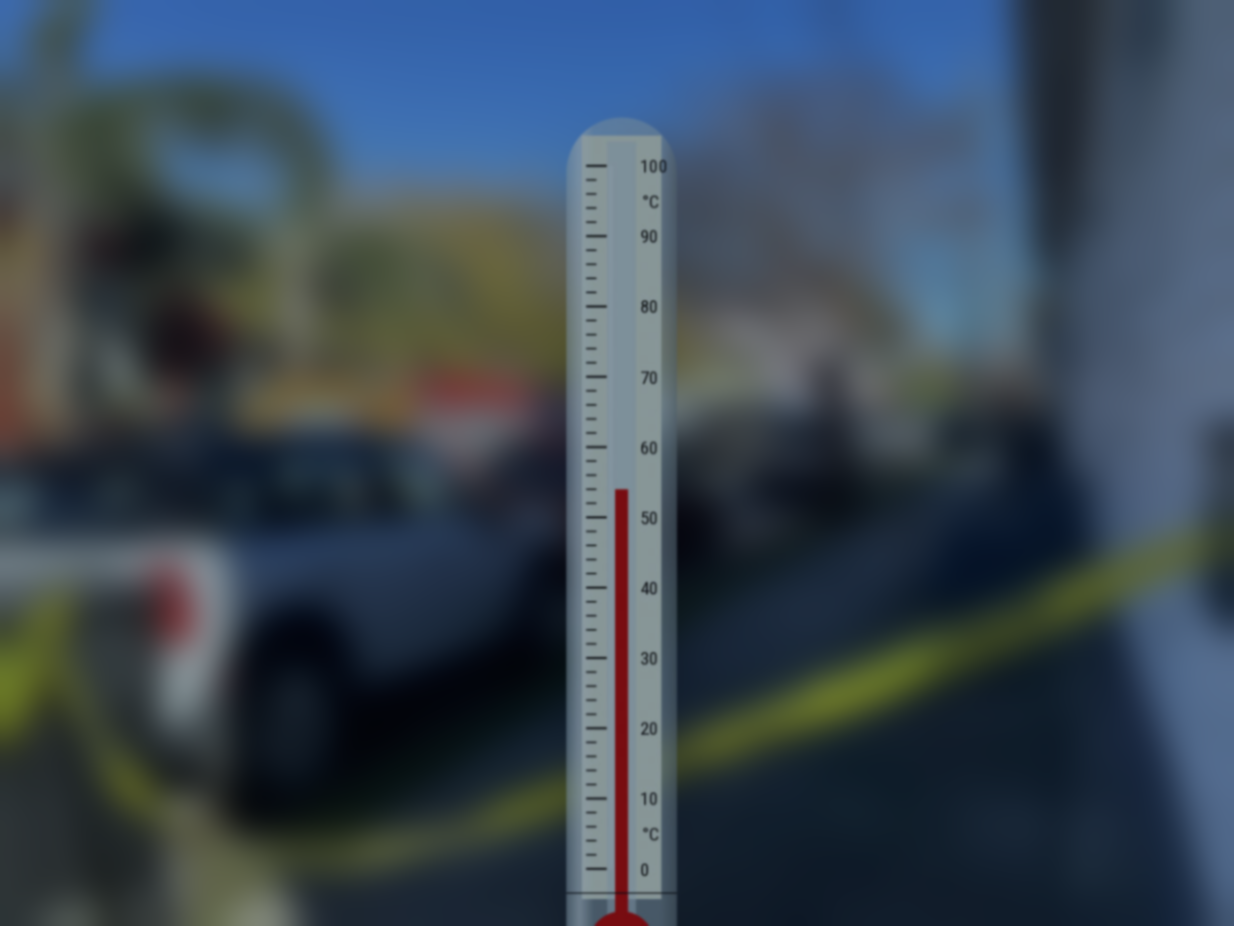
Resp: {"value": 54, "unit": "°C"}
